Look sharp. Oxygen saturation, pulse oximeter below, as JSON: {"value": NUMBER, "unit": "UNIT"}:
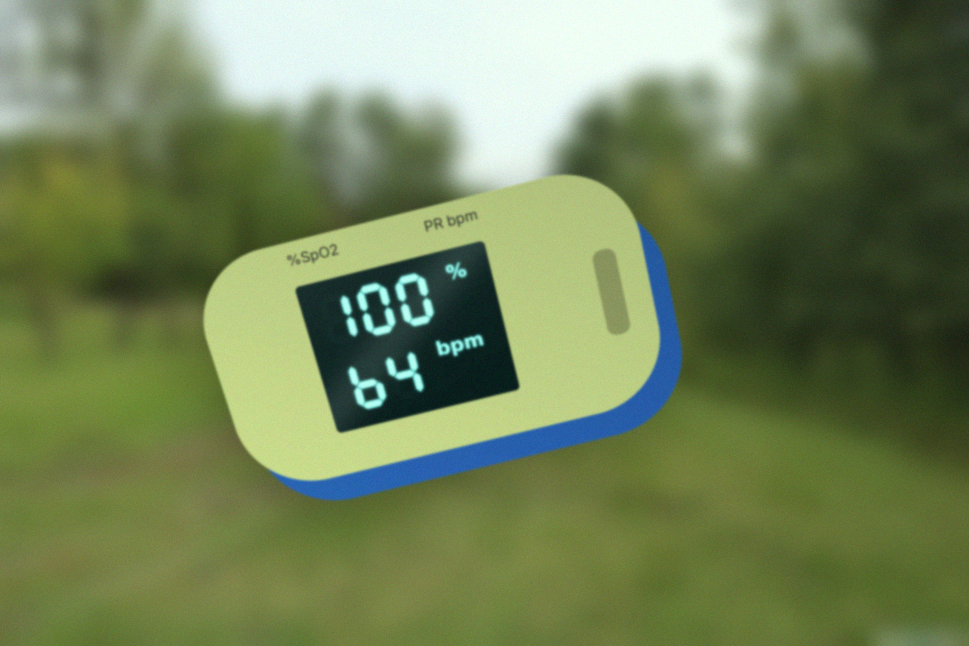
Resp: {"value": 100, "unit": "%"}
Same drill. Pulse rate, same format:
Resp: {"value": 64, "unit": "bpm"}
